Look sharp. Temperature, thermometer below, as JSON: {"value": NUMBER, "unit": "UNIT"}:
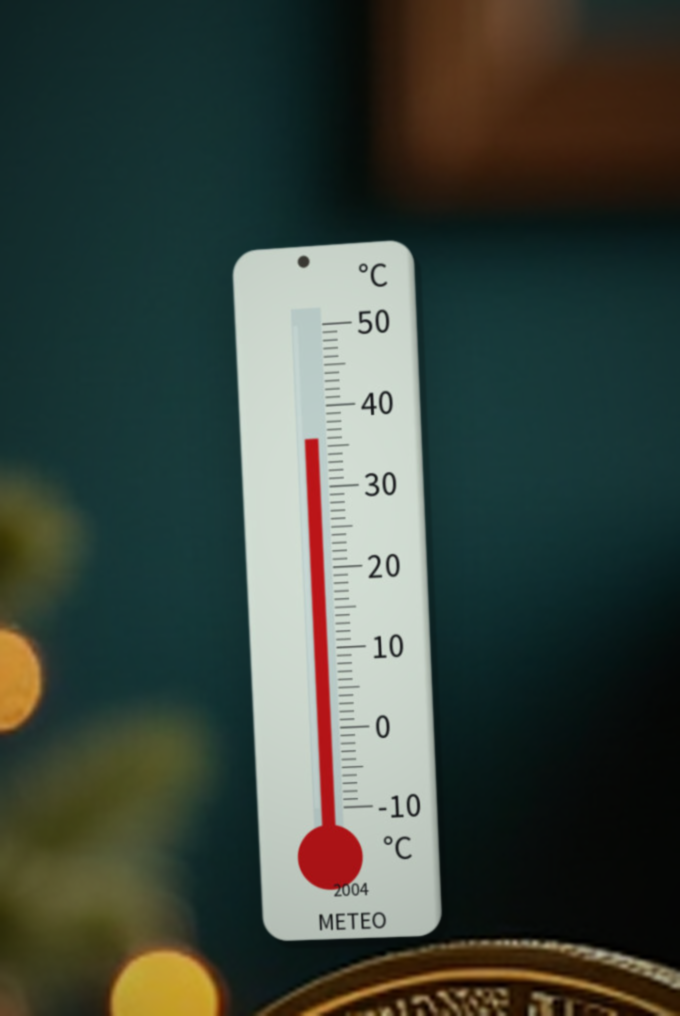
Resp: {"value": 36, "unit": "°C"}
